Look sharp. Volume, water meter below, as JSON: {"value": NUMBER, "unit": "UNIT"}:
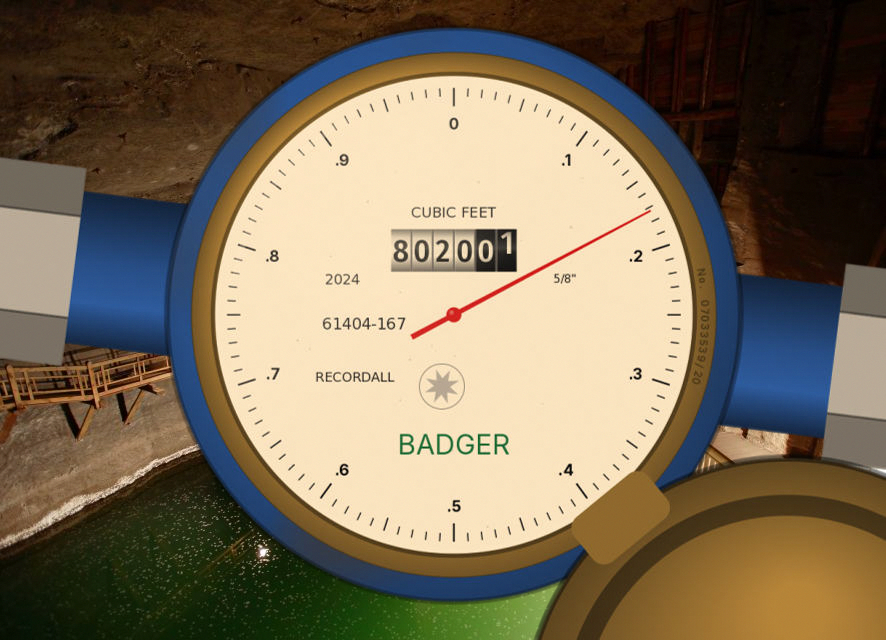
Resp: {"value": 802001.17, "unit": "ft³"}
